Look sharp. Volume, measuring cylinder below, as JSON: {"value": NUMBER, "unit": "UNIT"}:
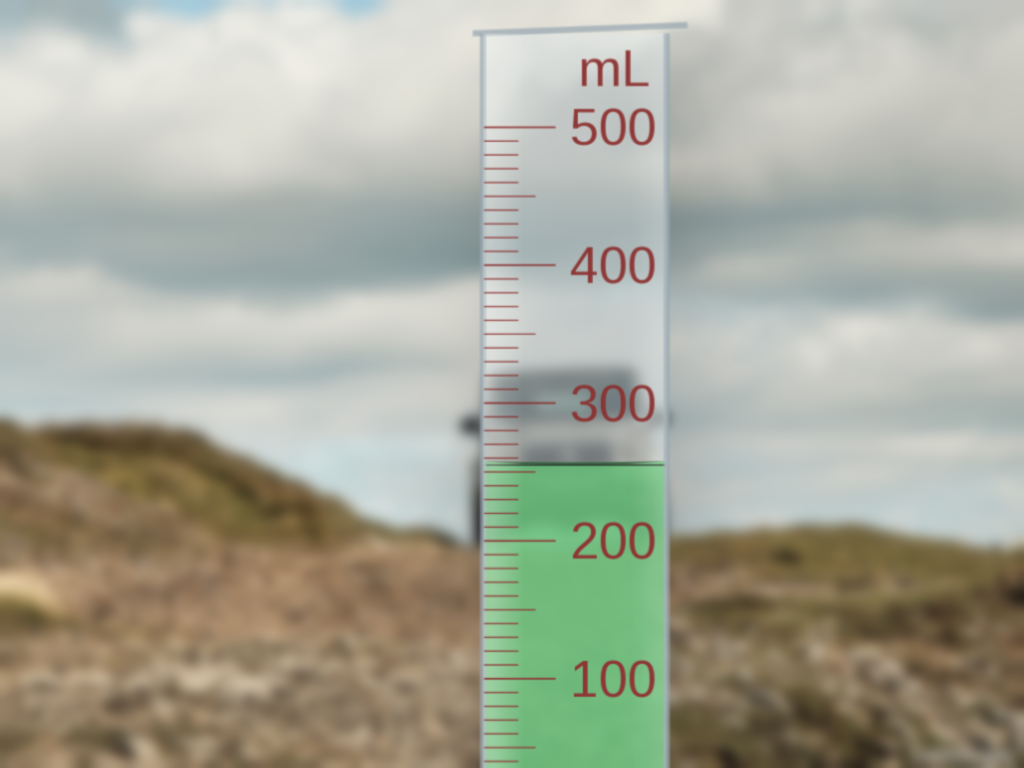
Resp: {"value": 255, "unit": "mL"}
